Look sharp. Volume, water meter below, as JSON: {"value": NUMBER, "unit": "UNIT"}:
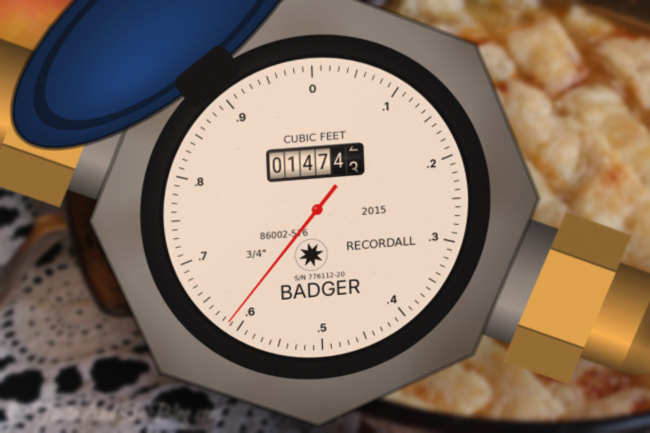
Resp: {"value": 14742.61, "unit": "ft³"}
